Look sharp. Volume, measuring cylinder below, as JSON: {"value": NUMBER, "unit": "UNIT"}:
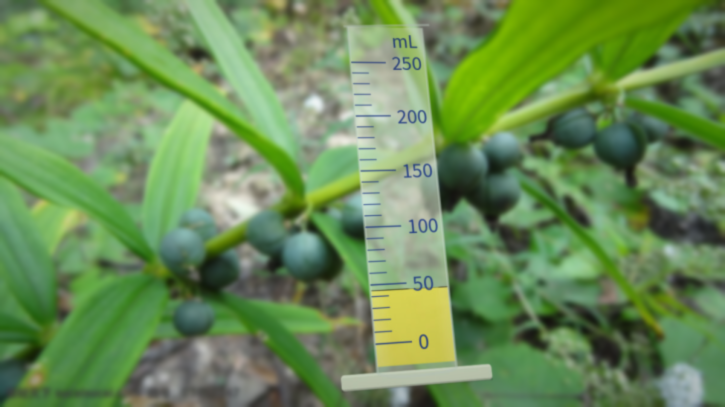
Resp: {"value": 45, "unit": "mL"}
